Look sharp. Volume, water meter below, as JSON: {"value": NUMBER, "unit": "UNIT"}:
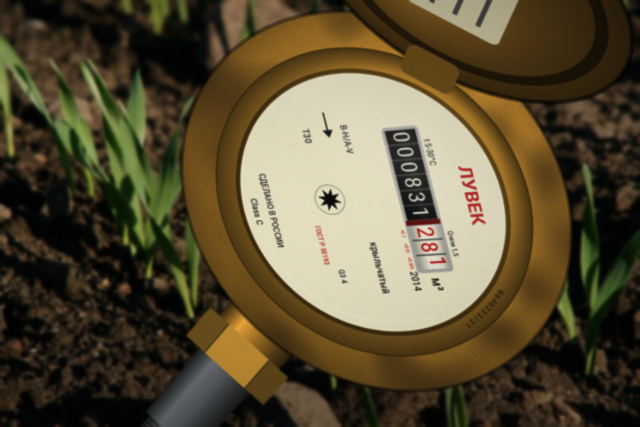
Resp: {"value": 831.281, "unit": "m³"}
